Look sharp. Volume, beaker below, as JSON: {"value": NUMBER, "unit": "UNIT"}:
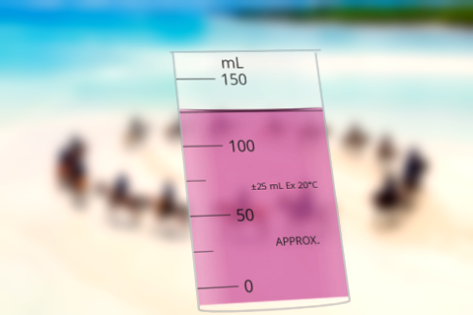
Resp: {"value": 125, "unit": "mL"}
